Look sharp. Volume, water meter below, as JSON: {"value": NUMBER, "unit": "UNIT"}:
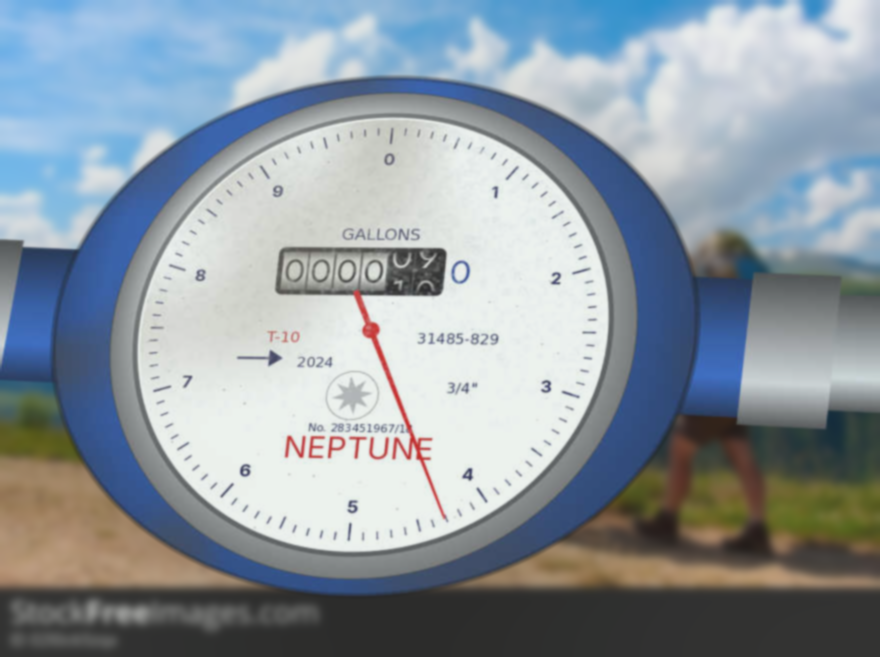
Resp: {"value": 94.3, "unit": "gal"}
